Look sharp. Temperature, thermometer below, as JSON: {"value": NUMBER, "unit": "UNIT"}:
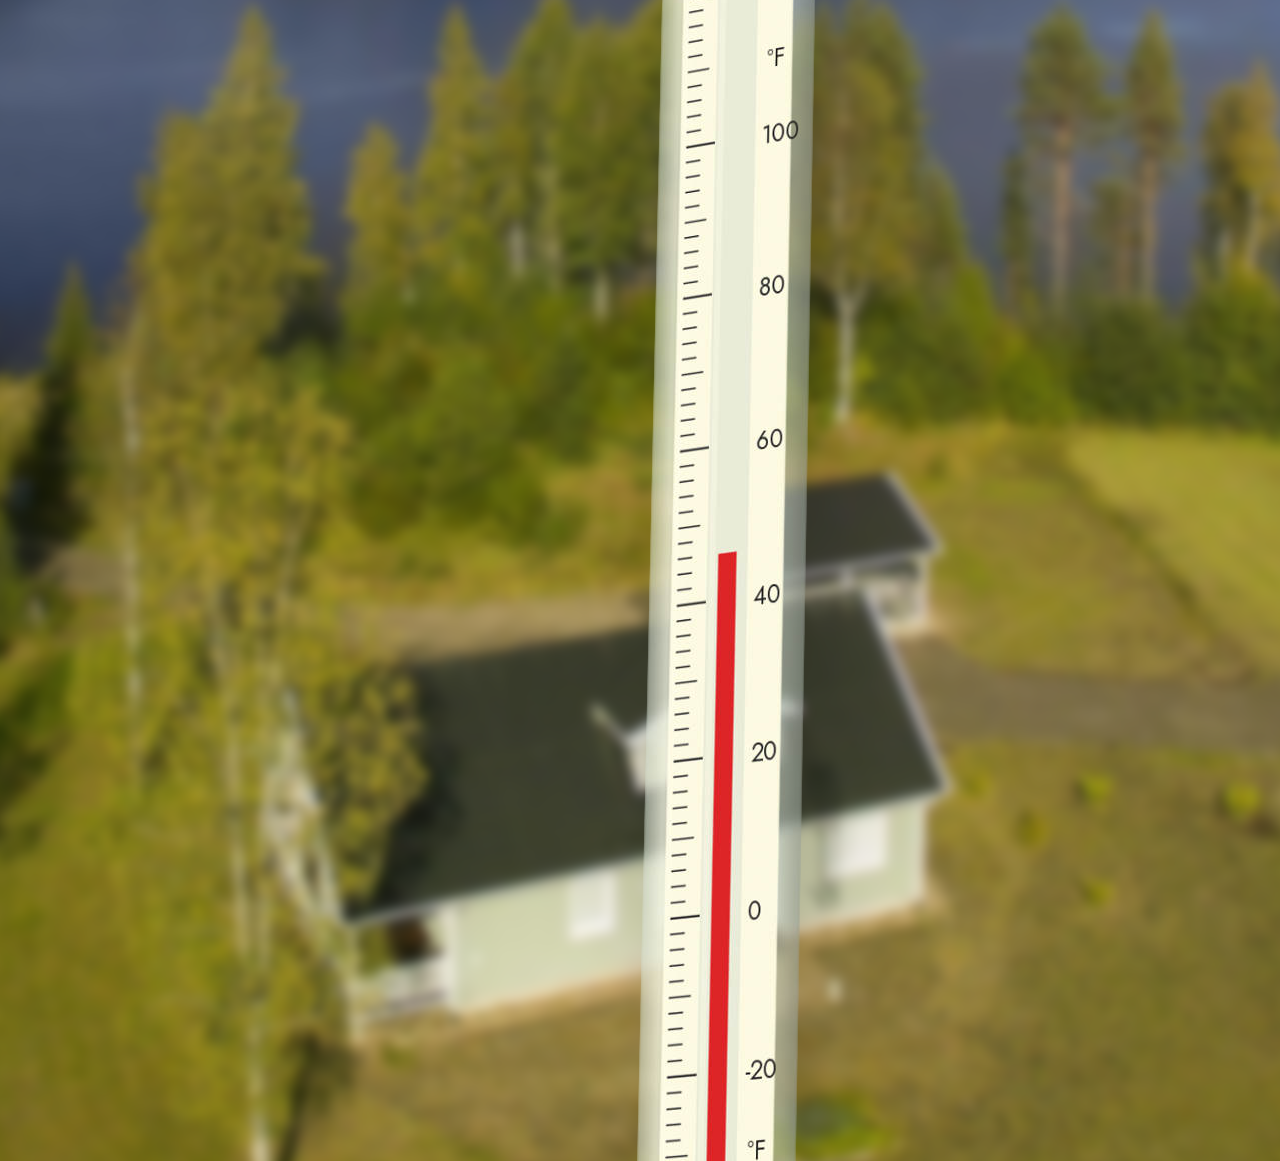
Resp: {"value": 46, "unit": "°F"}
